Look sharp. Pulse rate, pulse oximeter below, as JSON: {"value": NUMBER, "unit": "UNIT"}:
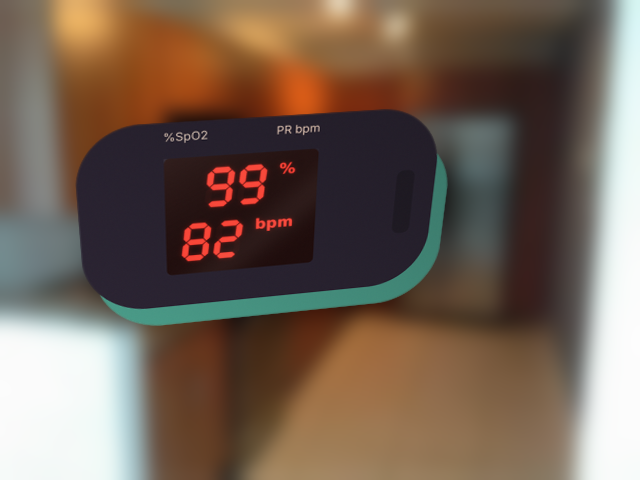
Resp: {"value": 82, "unit": "bpm"}
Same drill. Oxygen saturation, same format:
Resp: {"value": 99, "unit": "%"}
